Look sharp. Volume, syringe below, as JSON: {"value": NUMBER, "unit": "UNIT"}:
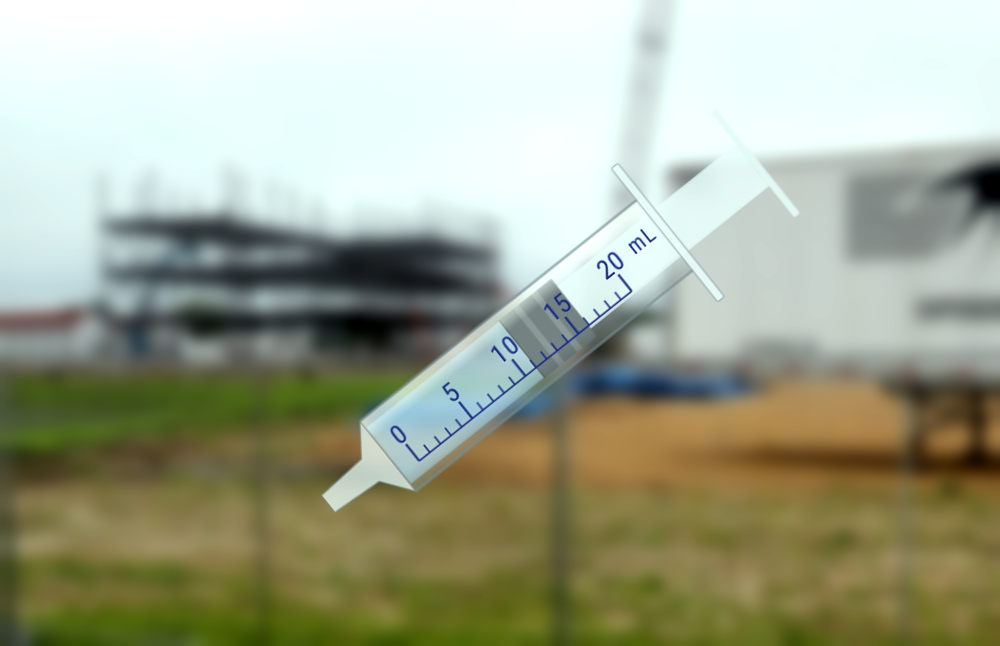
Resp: {"value": 11, "unit": "mL"}
